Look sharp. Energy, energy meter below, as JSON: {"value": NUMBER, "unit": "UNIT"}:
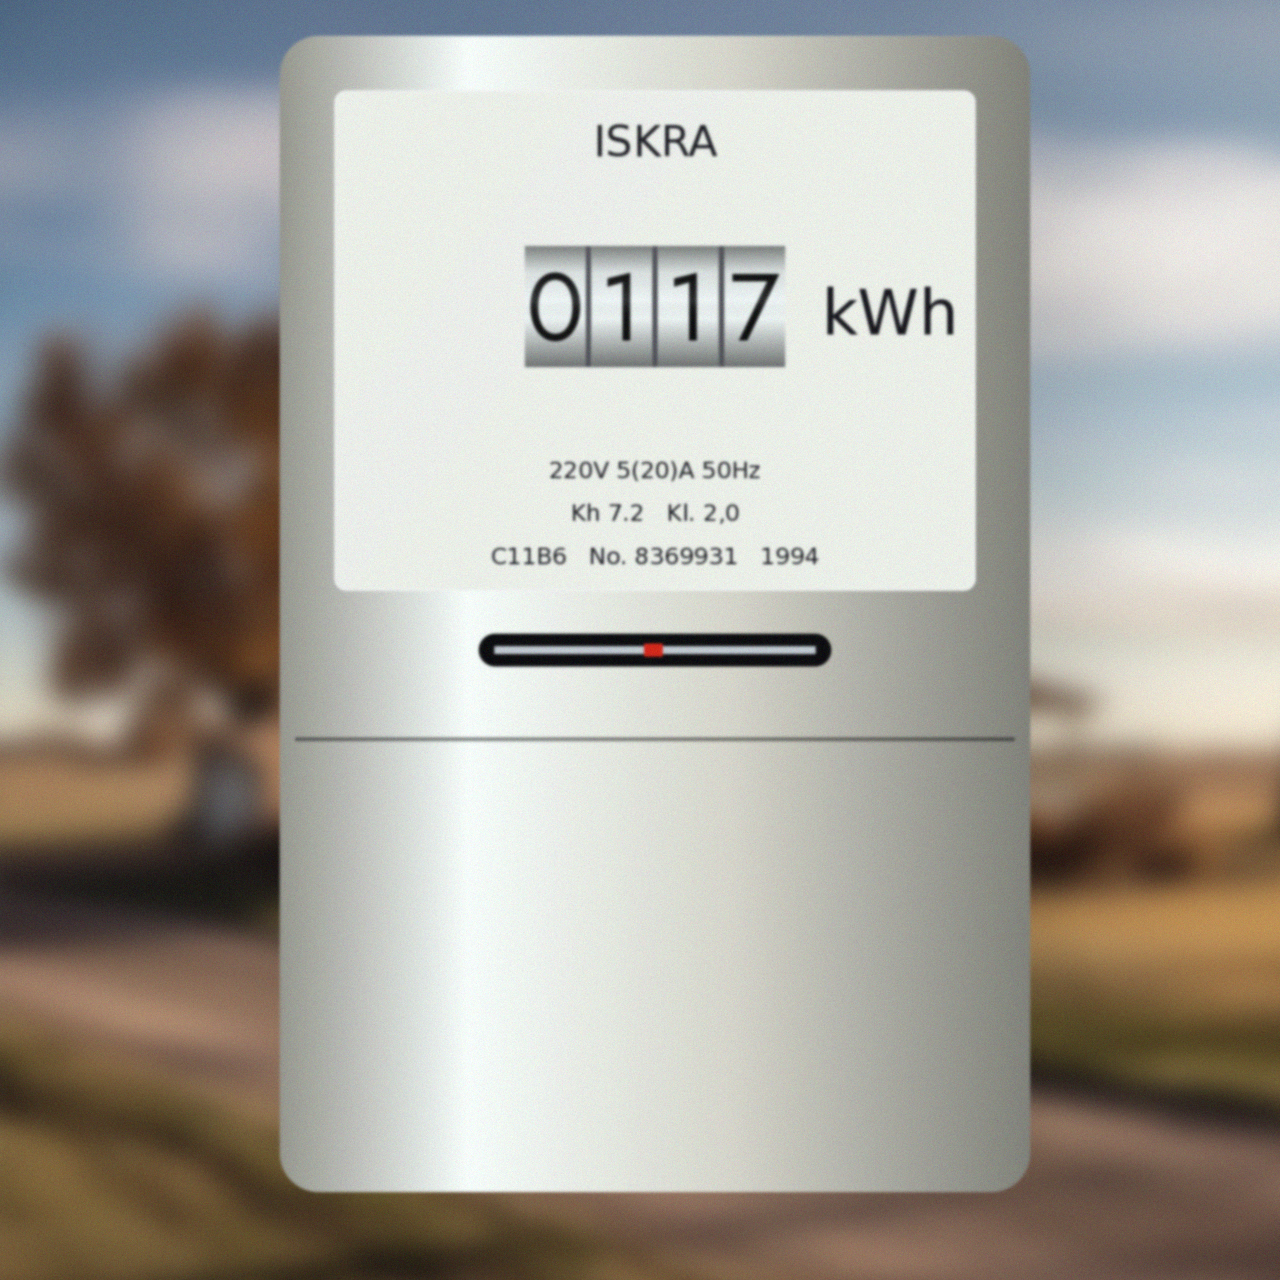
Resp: {"value": 117, "unit": "kWh"}
